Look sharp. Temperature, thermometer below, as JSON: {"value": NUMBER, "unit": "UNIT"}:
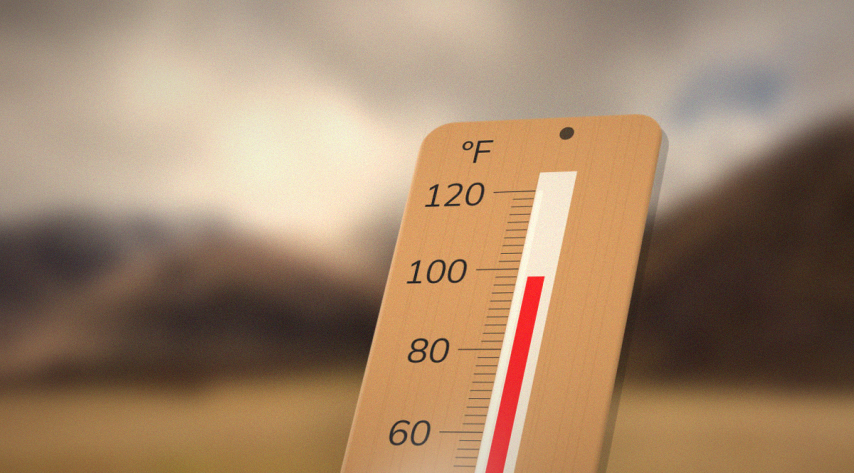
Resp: {"value": 98, "unit": "°F"}
